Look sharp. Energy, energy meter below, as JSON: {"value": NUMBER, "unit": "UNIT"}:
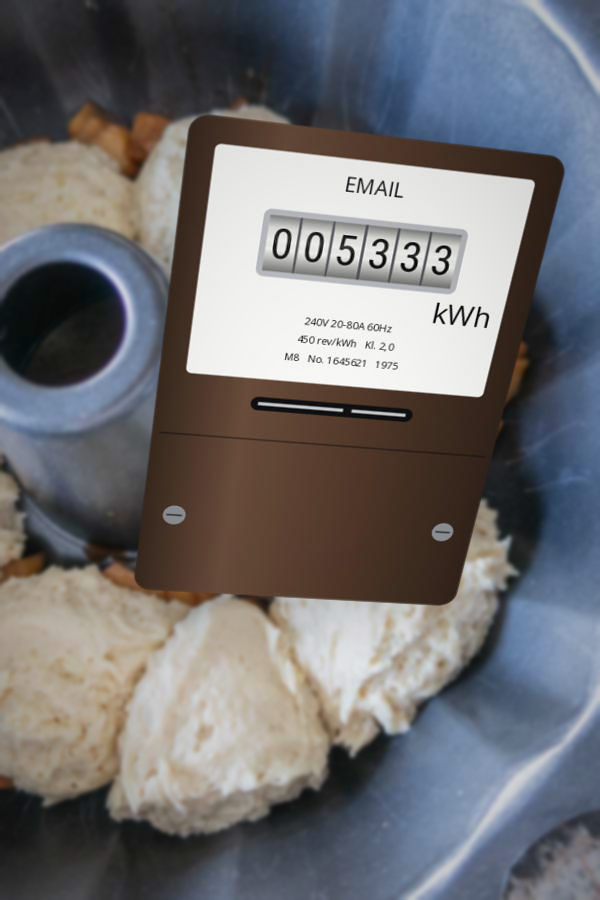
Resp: {"value": 5333, "unit": "kWh"}
